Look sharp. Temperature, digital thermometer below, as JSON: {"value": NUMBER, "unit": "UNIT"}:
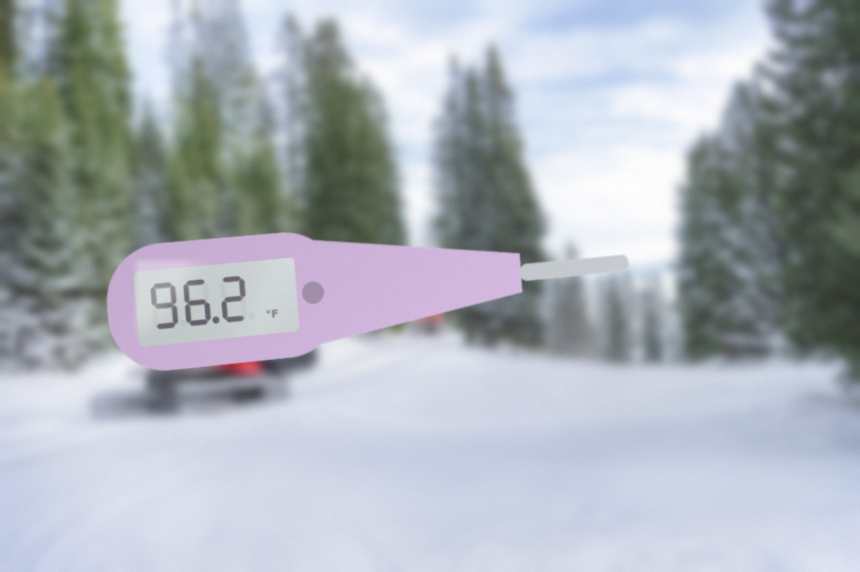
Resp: {"value": 96.2, "unit": "°F"}
